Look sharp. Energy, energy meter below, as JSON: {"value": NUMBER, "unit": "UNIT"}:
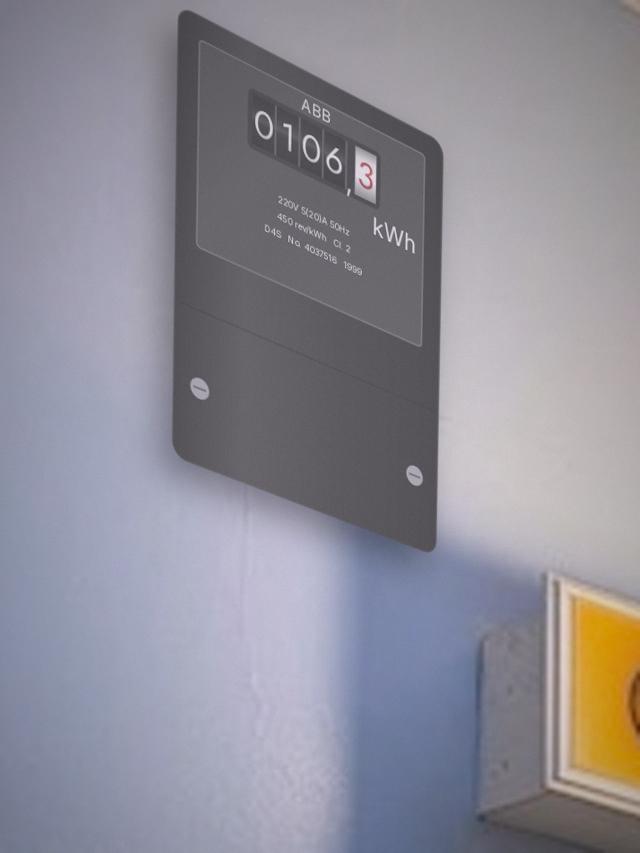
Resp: {"value": 106.3, "unit": "kWh"}
